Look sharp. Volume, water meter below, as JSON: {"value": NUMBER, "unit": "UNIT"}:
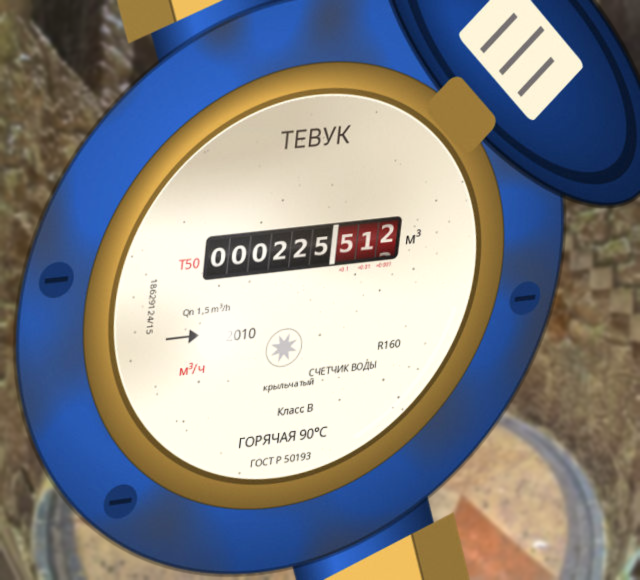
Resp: {"value": 225.512, "unit": "m³"}
